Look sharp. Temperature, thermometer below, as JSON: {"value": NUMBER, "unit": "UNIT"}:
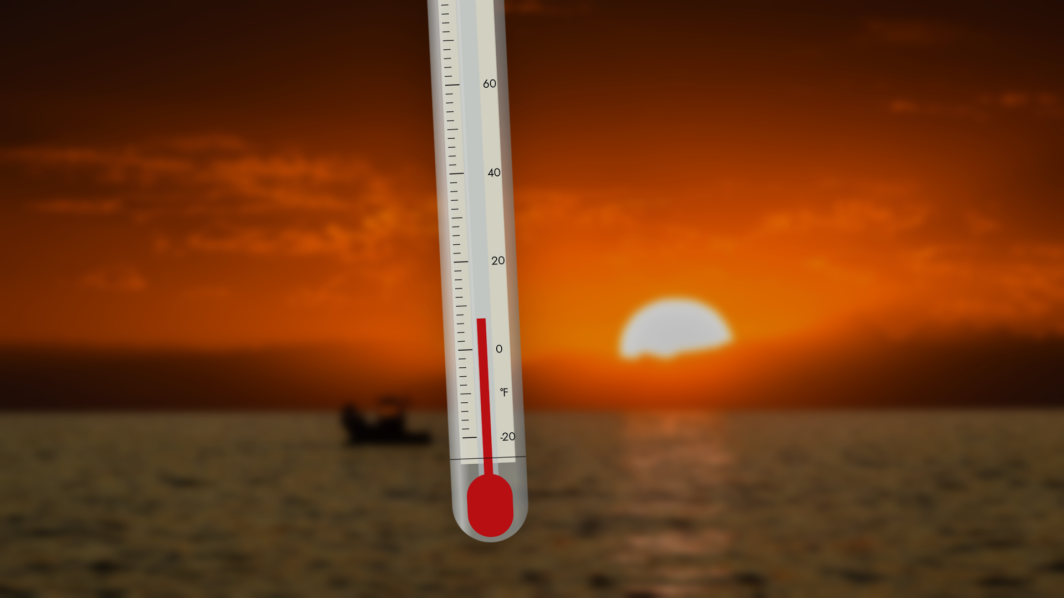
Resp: {"value": 7, "unit": "°F"}
